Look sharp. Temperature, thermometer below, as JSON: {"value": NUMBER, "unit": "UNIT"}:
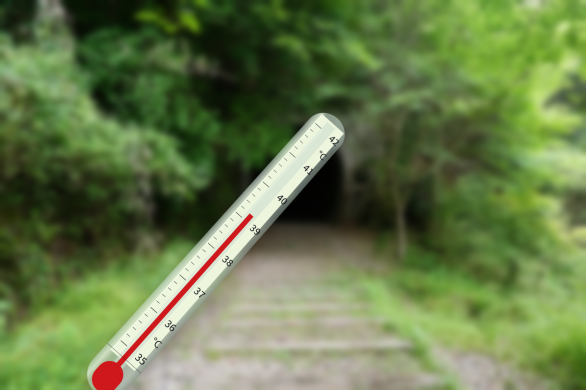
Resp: {"value": 39.2, "unit": "°C"}
